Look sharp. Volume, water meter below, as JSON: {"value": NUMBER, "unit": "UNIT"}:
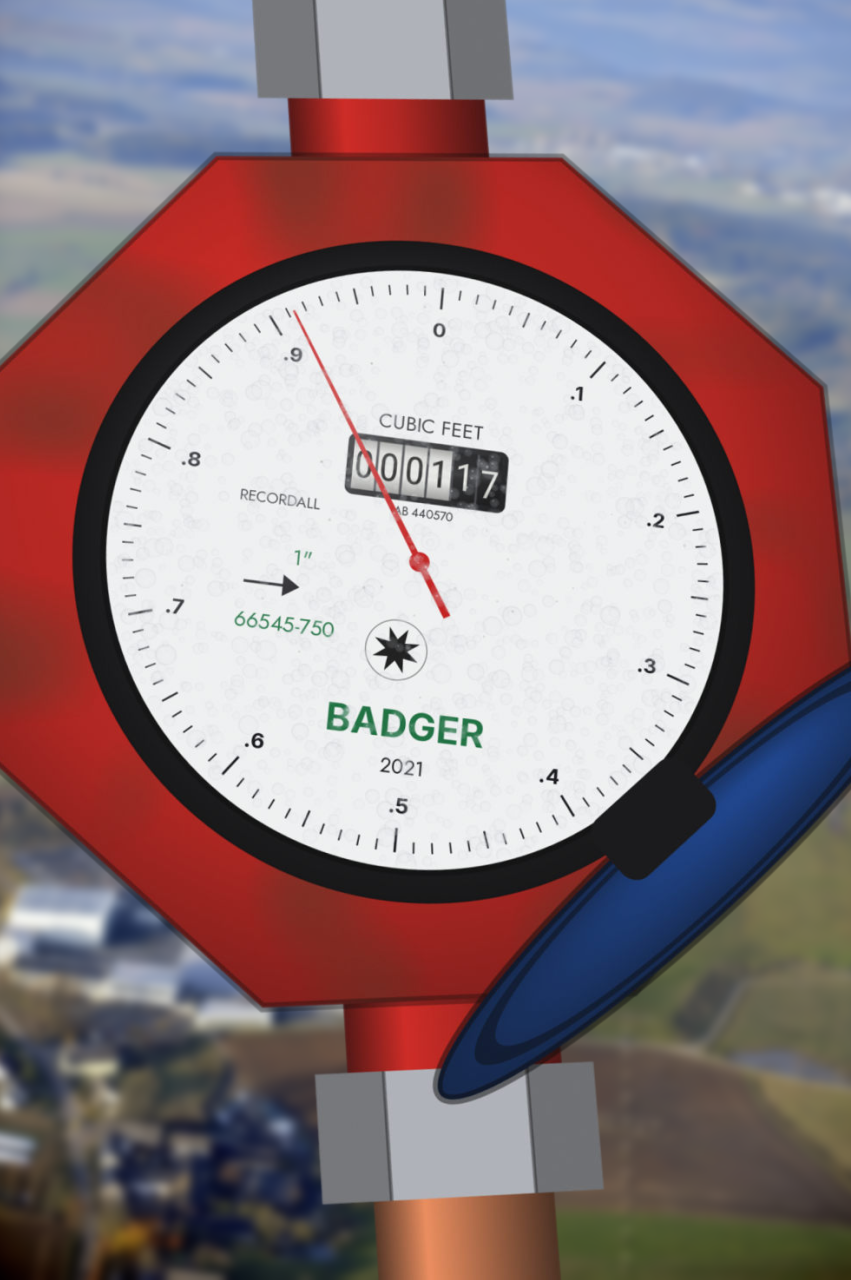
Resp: {"value": 116.91, "unit": "ft³"}
